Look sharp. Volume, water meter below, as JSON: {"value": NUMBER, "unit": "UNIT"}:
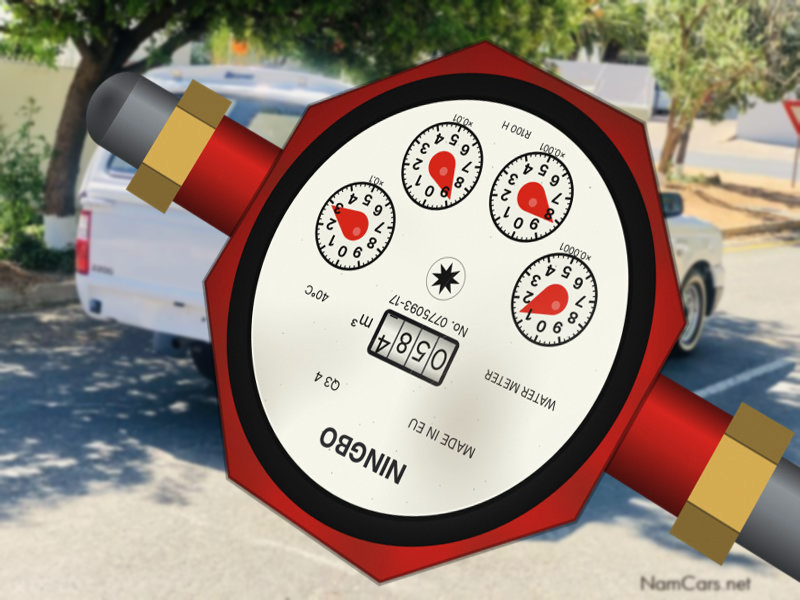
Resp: {"value": 584.2881, "unit": "m³"}
